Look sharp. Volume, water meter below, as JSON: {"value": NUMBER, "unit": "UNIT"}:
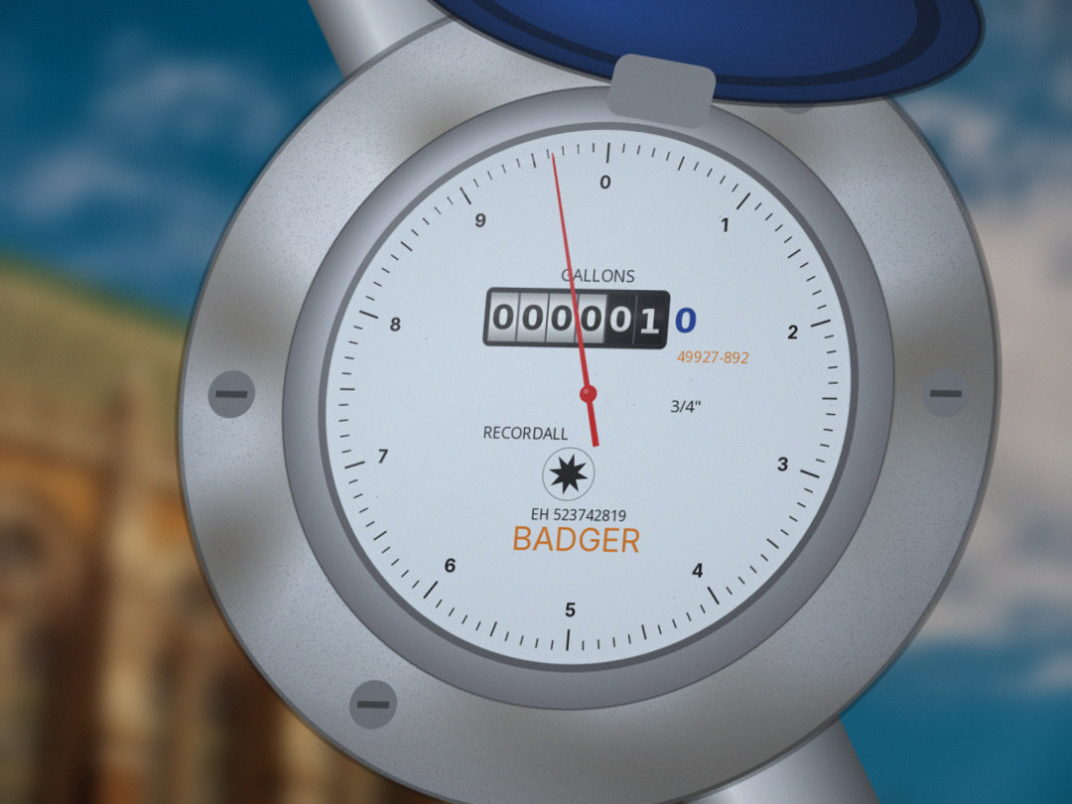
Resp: {"value": 9.6, "unit": "gal"}
